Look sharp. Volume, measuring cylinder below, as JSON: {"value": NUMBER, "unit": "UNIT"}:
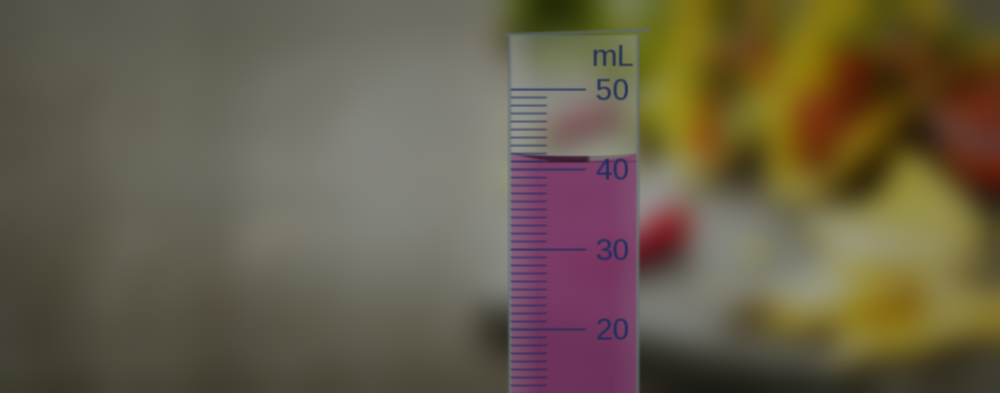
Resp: {"value": 41, "unit": "mL"}
